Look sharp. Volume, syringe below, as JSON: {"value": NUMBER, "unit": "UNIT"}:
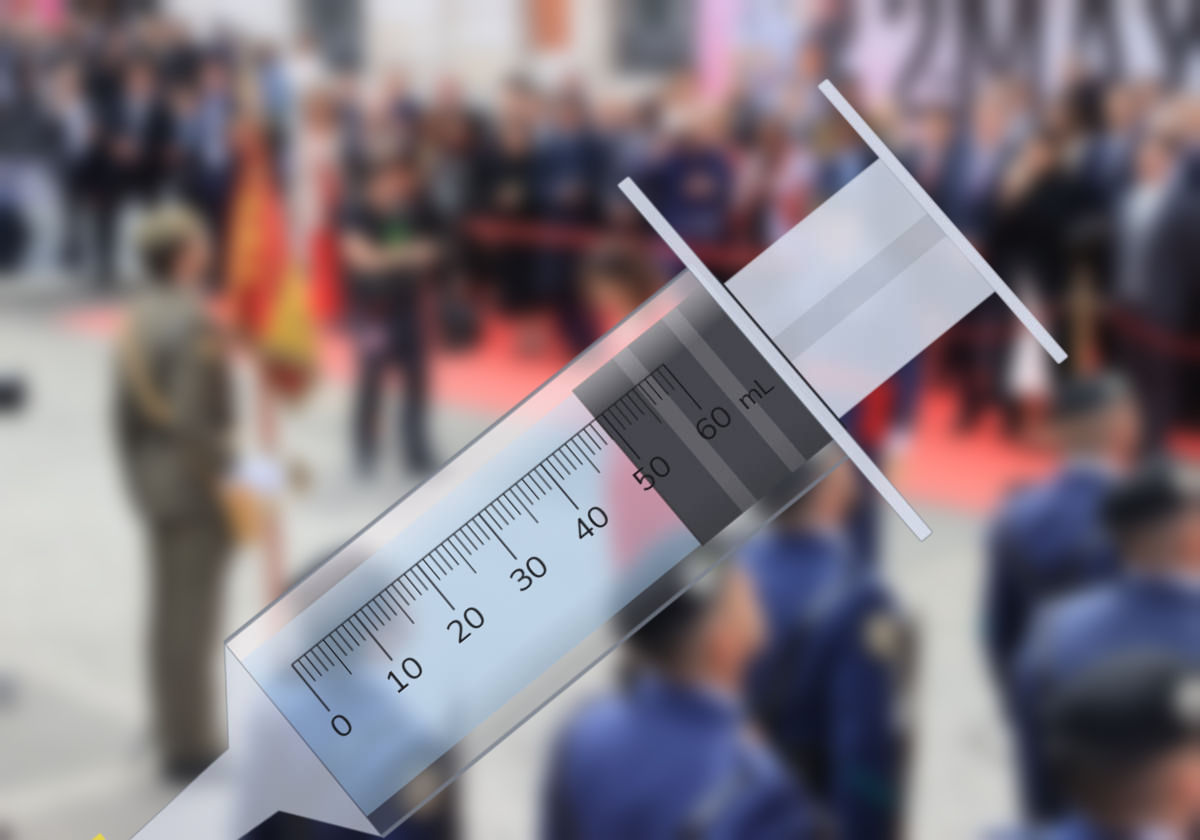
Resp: {"value": 49, "unit": "mL"}
